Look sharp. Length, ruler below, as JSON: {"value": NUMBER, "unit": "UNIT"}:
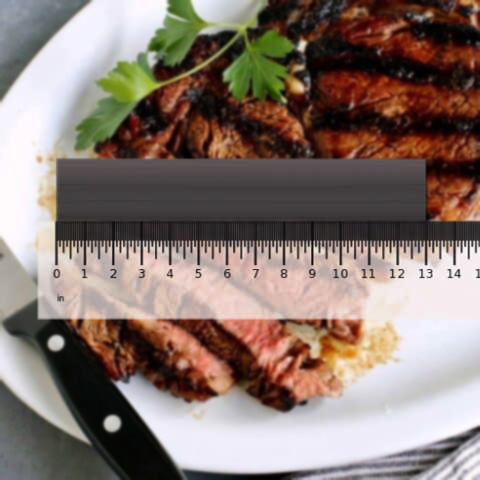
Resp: {"value": 13, "unit": "in"}
